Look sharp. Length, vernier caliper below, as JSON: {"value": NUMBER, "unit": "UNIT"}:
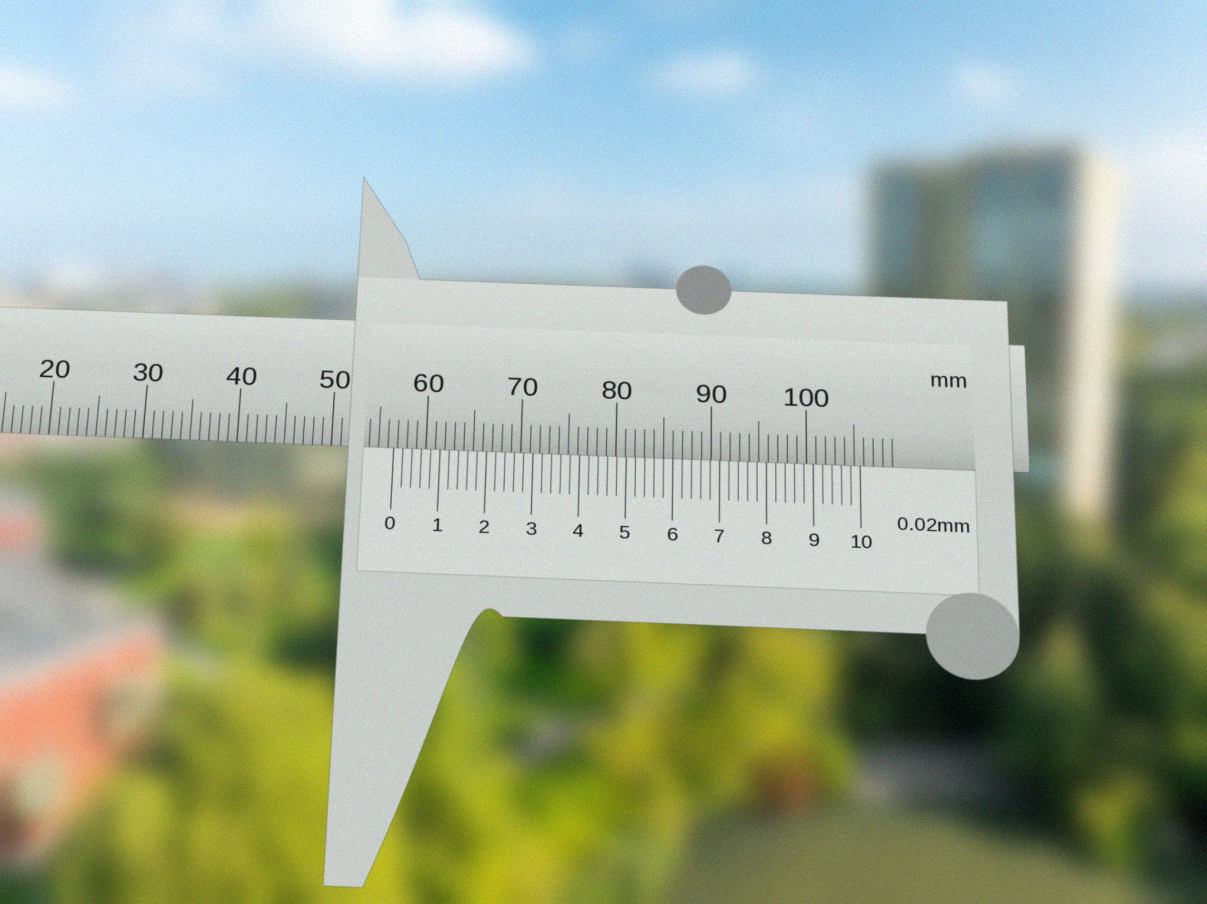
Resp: {"value": 56.6, "unit": "mm"}
